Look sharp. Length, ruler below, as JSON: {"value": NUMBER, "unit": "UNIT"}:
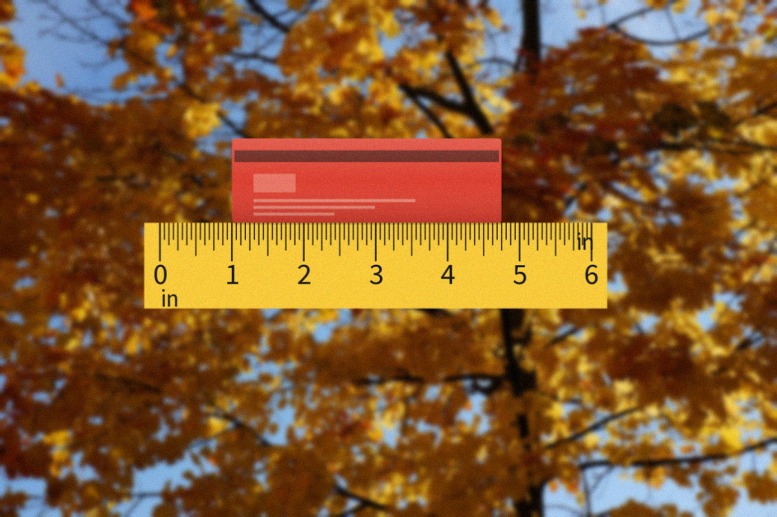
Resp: {"value": 3.75, "unit": "in"}
